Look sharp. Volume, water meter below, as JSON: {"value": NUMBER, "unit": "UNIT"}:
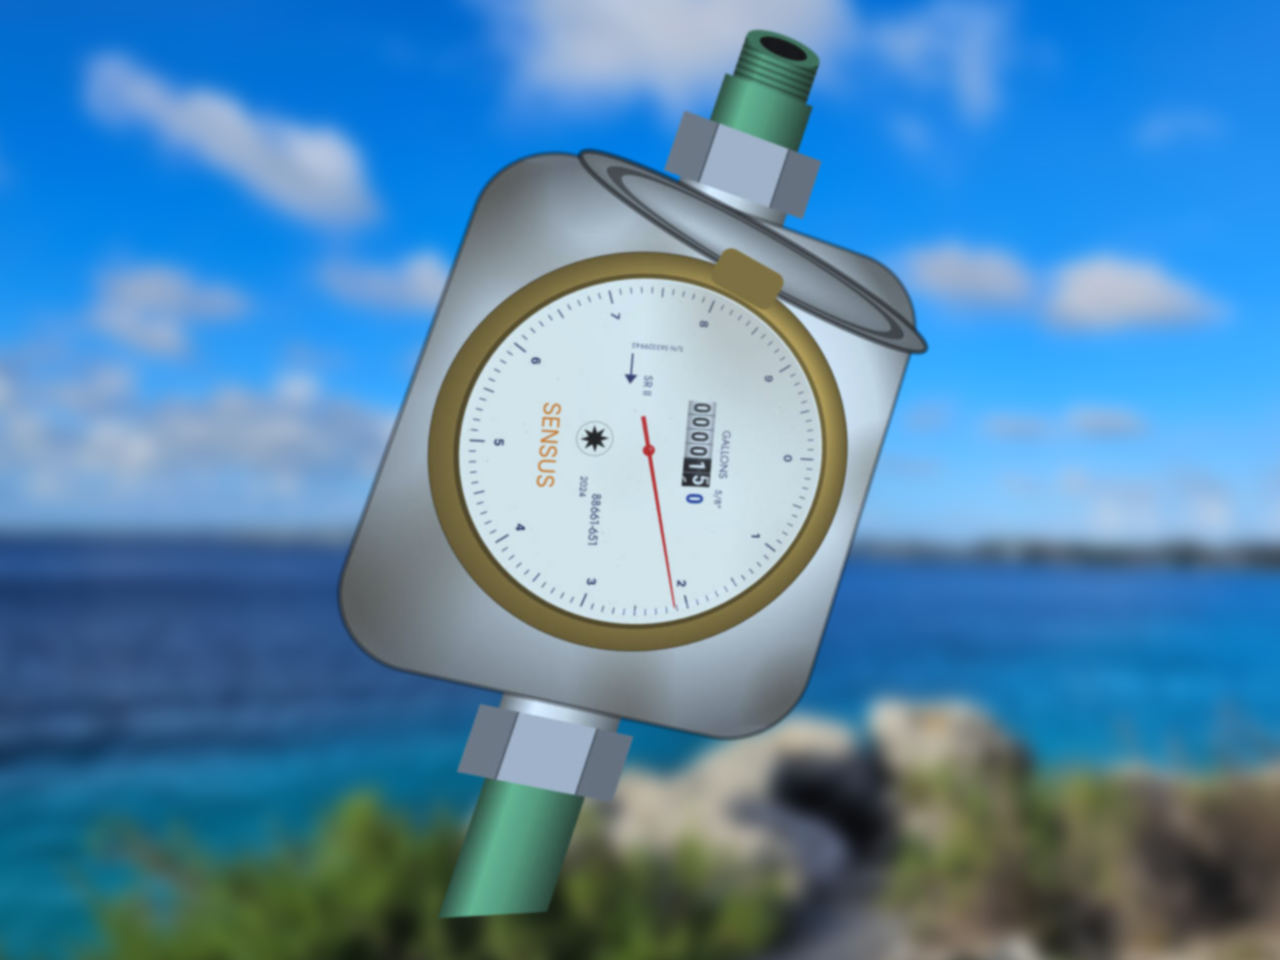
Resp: {"value": 152.1, "unit": "gal"}
